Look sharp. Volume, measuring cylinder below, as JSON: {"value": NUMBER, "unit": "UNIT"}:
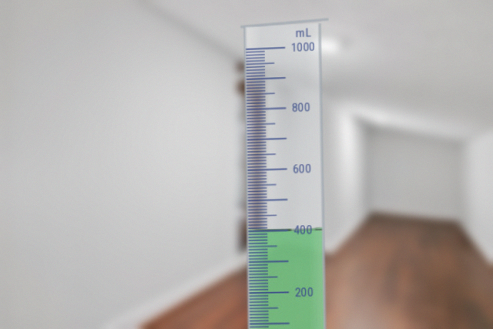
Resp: {"value": 400, "unit": "mL"}
